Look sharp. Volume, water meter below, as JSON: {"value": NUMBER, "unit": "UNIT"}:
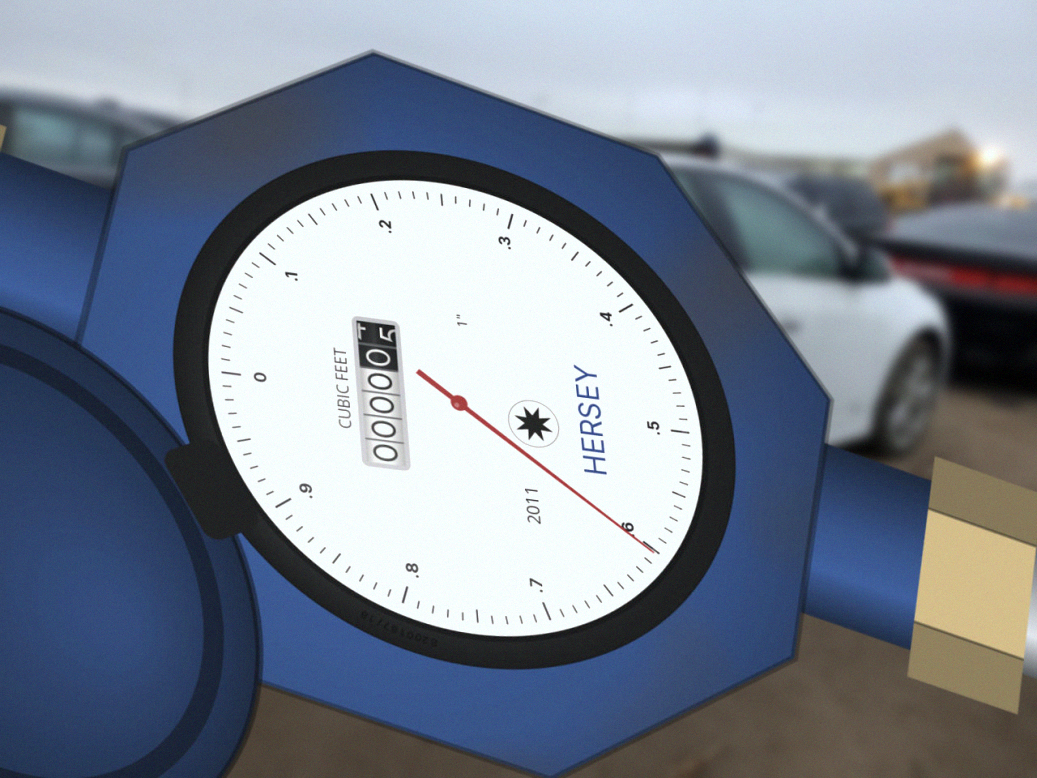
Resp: {"value": 4.60, "unit": "ft³"}
